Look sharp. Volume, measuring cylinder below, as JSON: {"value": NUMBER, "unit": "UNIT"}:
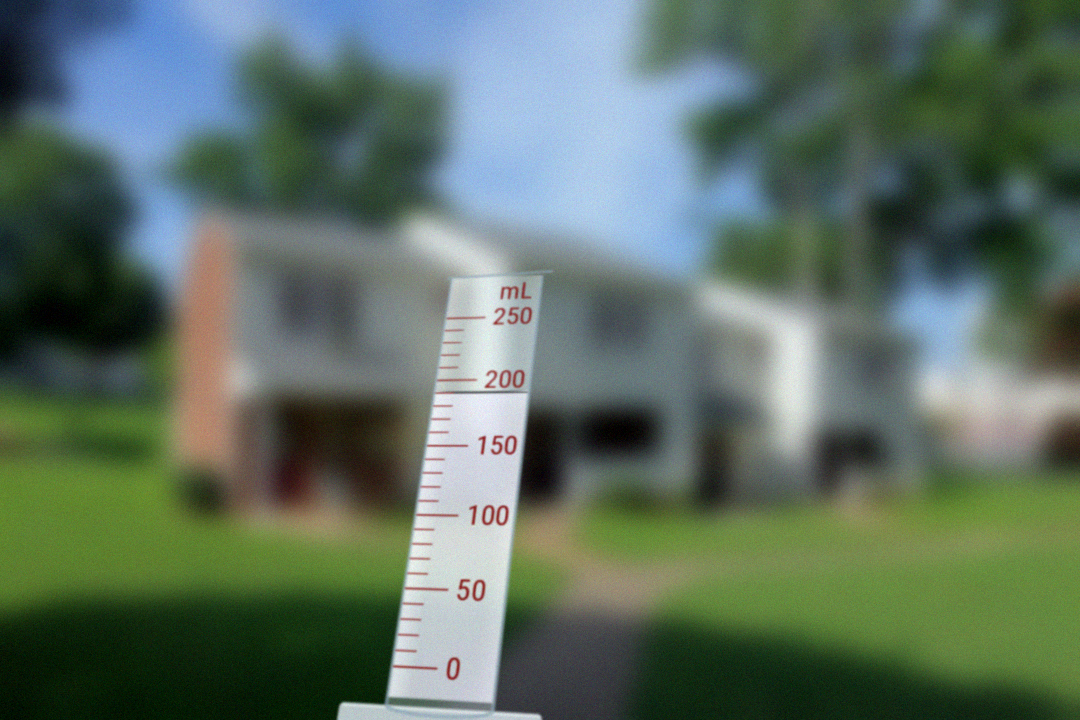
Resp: {"value": 190, "unit": "mL"}
